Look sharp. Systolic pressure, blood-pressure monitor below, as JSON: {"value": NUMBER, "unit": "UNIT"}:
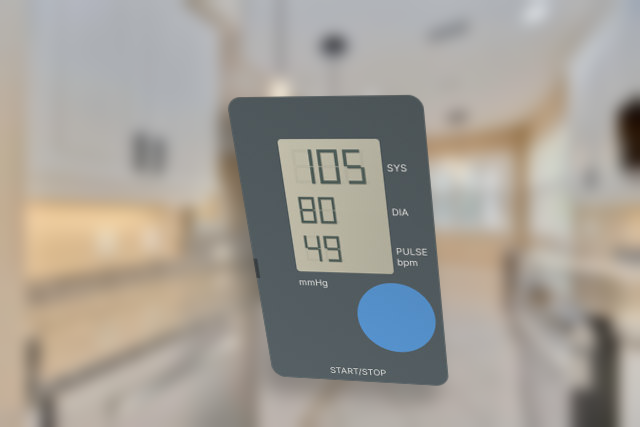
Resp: {"value": 105, "unit": "mmHg"}
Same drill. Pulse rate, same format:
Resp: {"value": 49, "unit": "bpm"}
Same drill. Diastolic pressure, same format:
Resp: {"value": 80, "unit": "mmHg"}
